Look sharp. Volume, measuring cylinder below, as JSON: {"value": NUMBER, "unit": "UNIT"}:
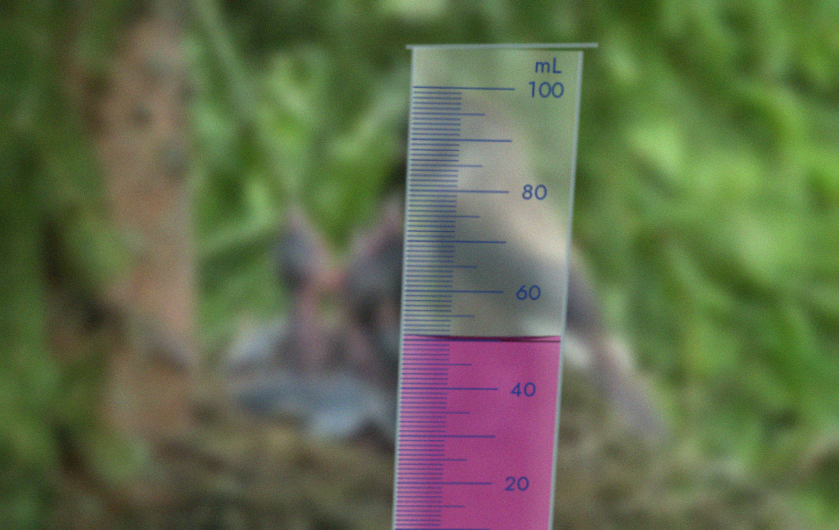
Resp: {"value": 50, "unit": "mL"}
